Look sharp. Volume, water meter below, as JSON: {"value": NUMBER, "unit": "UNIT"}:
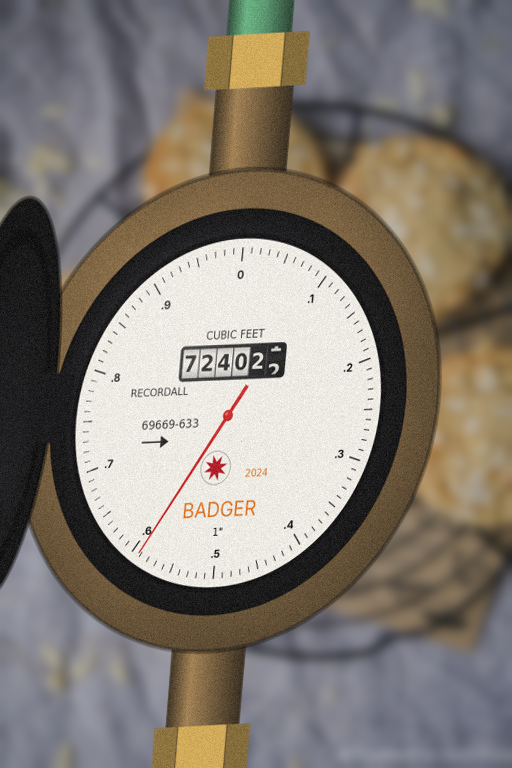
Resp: {"value": 724021.59, "unit": "ft³"}
